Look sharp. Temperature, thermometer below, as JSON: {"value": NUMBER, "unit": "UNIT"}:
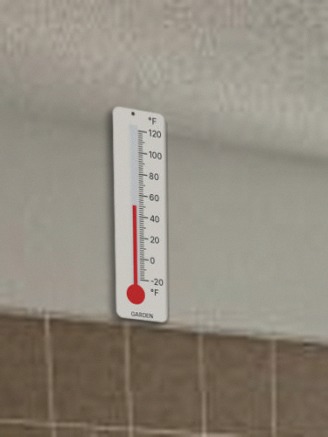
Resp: {"value": 50, "unit": "°F"}
